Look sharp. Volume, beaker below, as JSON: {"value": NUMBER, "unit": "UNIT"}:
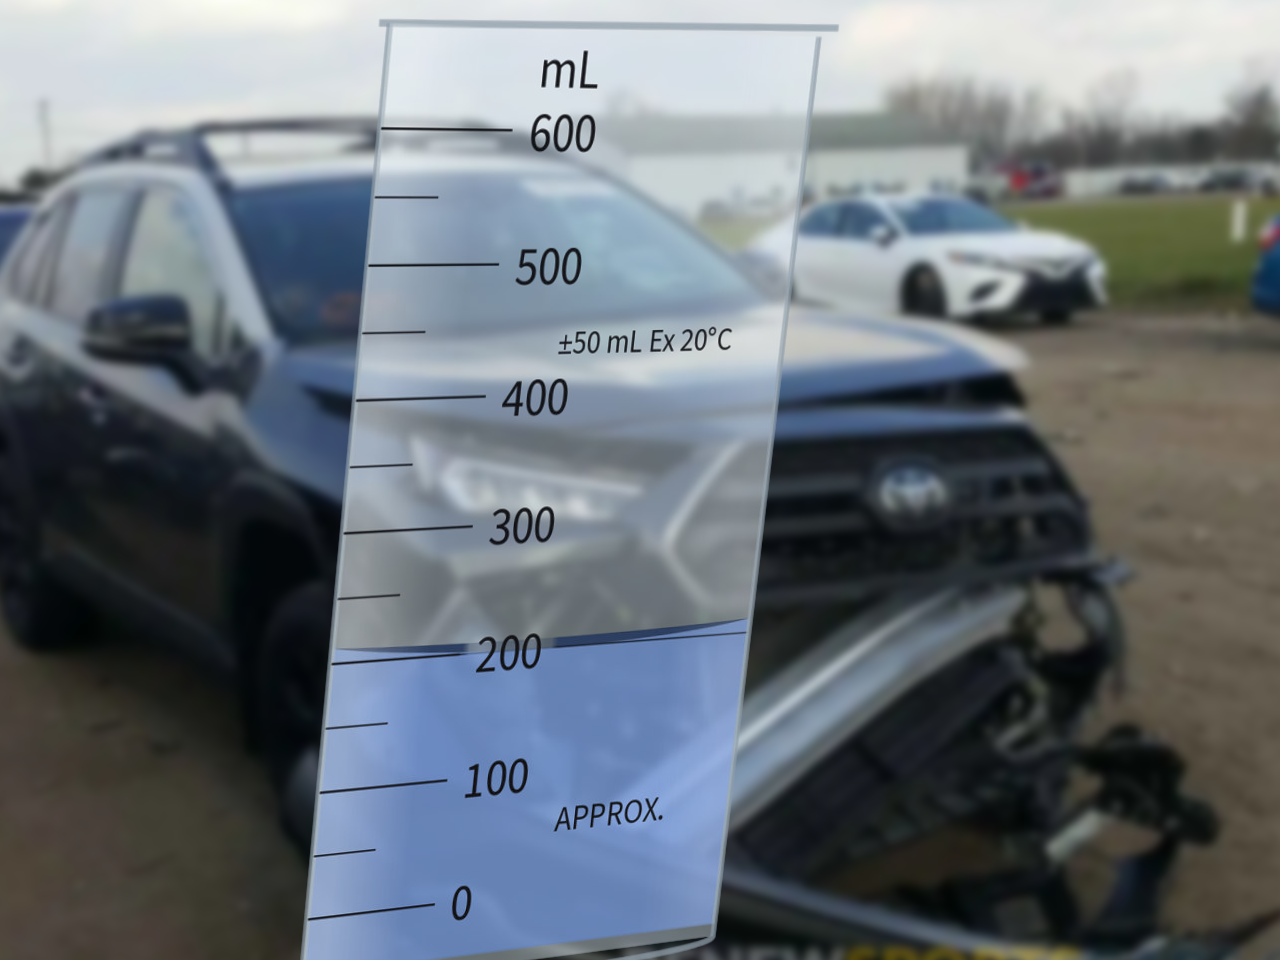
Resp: {"value": 200, "unit": "mL"}
